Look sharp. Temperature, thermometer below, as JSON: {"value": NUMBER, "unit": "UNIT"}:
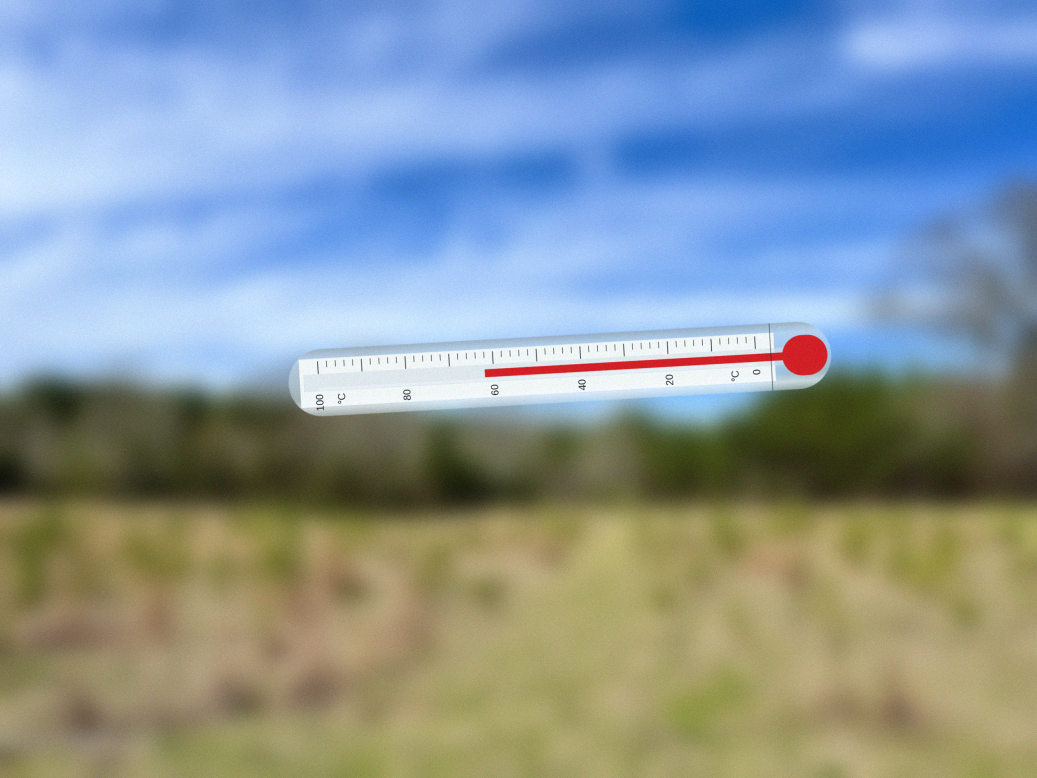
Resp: {"value": 62, "unit": "°C"}
